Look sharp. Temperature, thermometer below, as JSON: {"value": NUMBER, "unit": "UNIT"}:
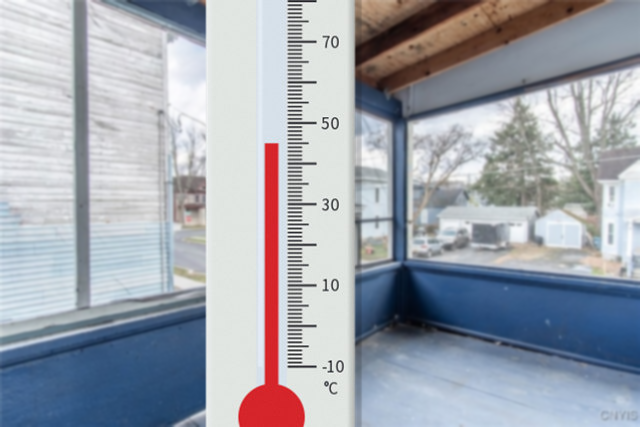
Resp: {"value": 45, "unit": "°C"}
